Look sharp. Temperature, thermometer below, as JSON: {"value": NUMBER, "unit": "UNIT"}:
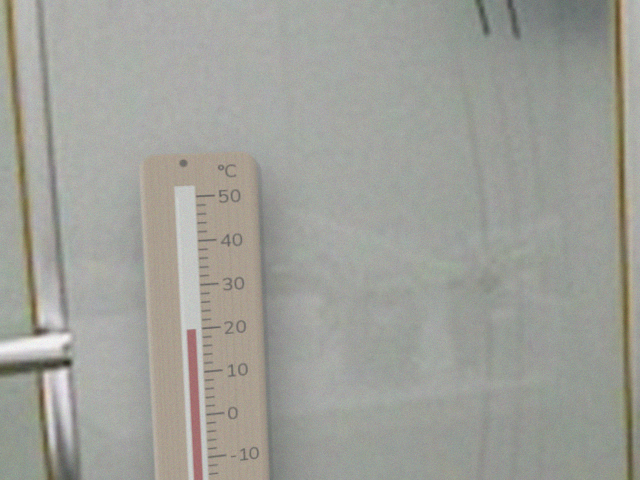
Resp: {"value": 20, "unit": "°C"}
